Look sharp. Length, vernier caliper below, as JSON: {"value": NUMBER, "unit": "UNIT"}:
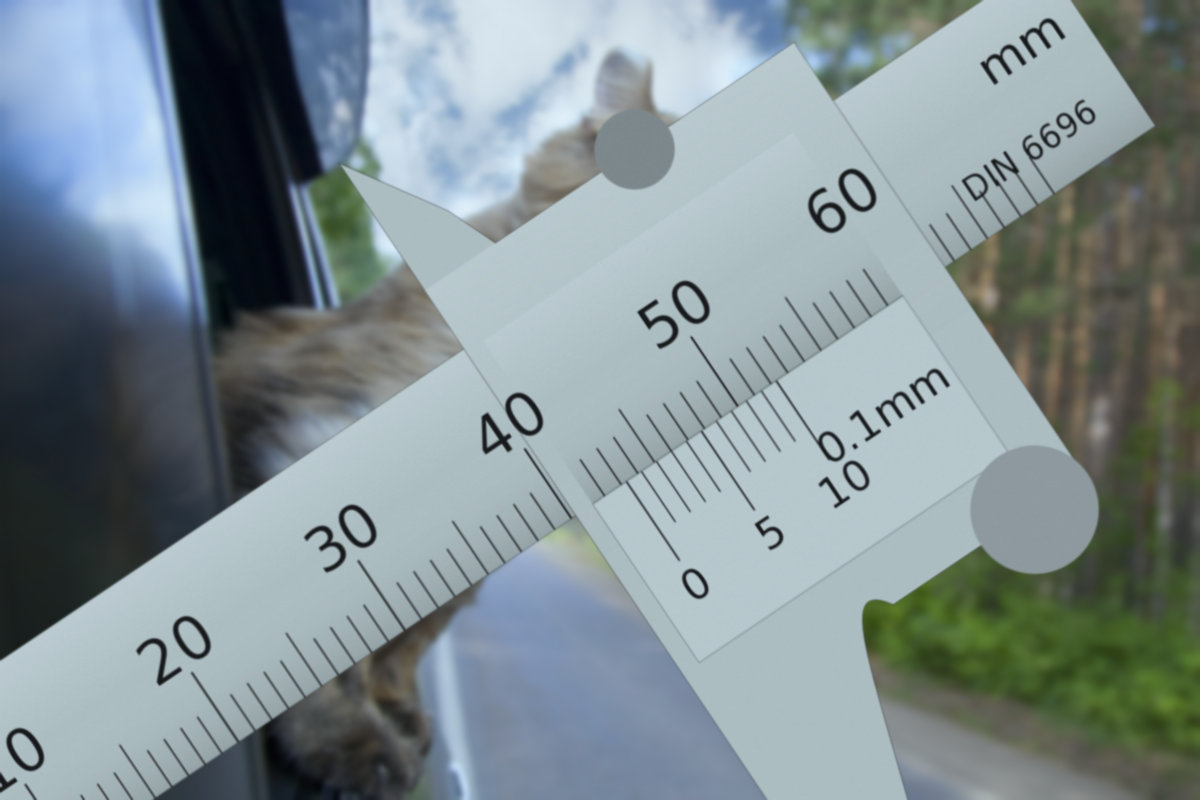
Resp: {"value": 43.3, "unit": "mm"}
